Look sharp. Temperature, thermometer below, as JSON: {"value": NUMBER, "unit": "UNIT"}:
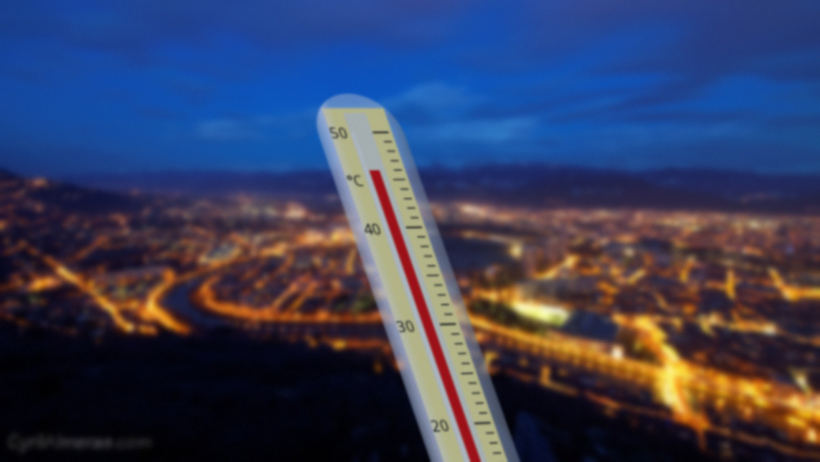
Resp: {"value": 46, "unit": "°C"}
